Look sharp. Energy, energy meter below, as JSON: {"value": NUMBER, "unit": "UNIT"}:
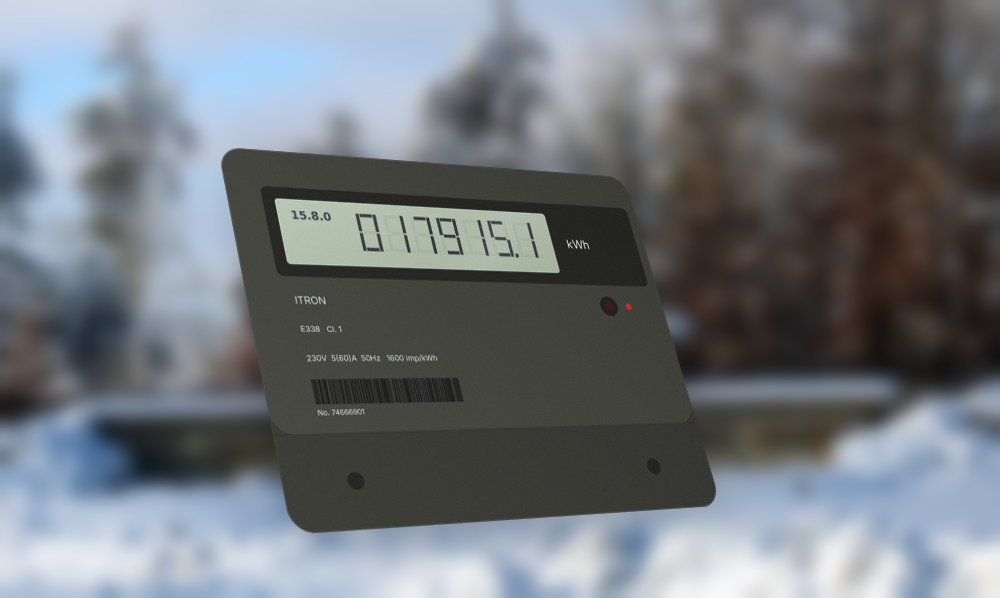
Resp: {"value": 17915.1, "unit": "kWh"}
